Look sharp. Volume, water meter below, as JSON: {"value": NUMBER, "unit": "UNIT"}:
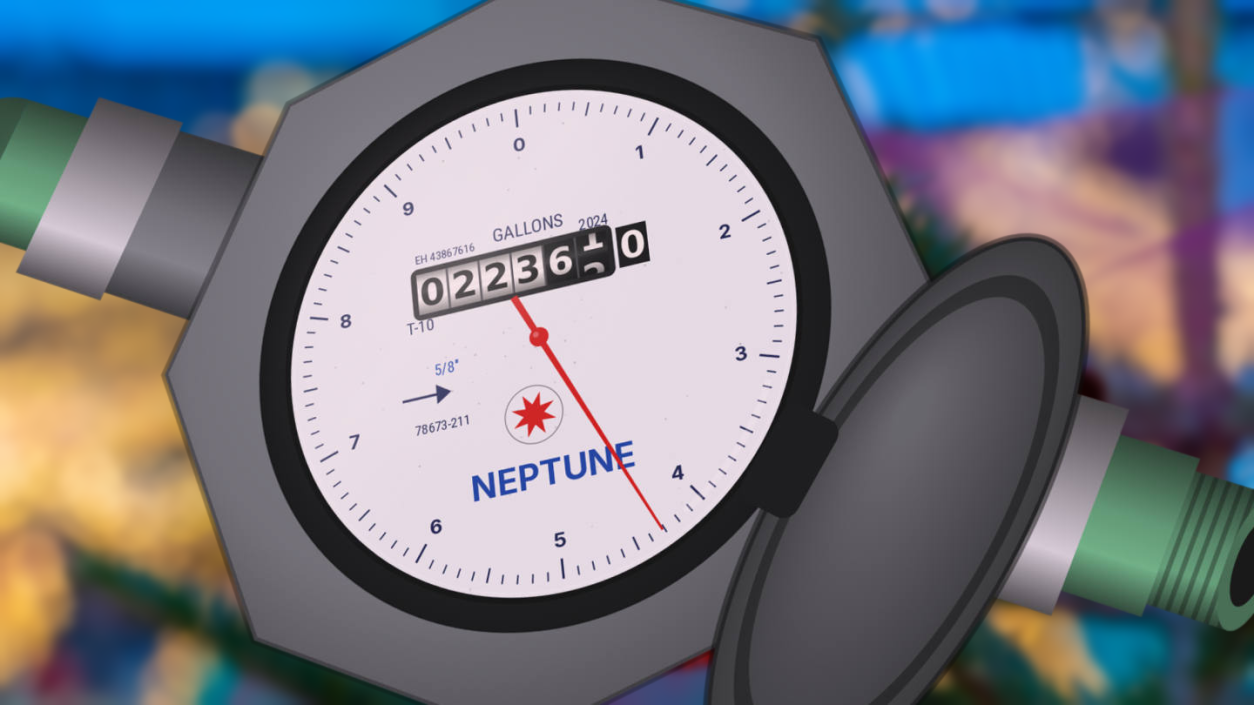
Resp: {"value": 223614.3, "unit": "gal"}
